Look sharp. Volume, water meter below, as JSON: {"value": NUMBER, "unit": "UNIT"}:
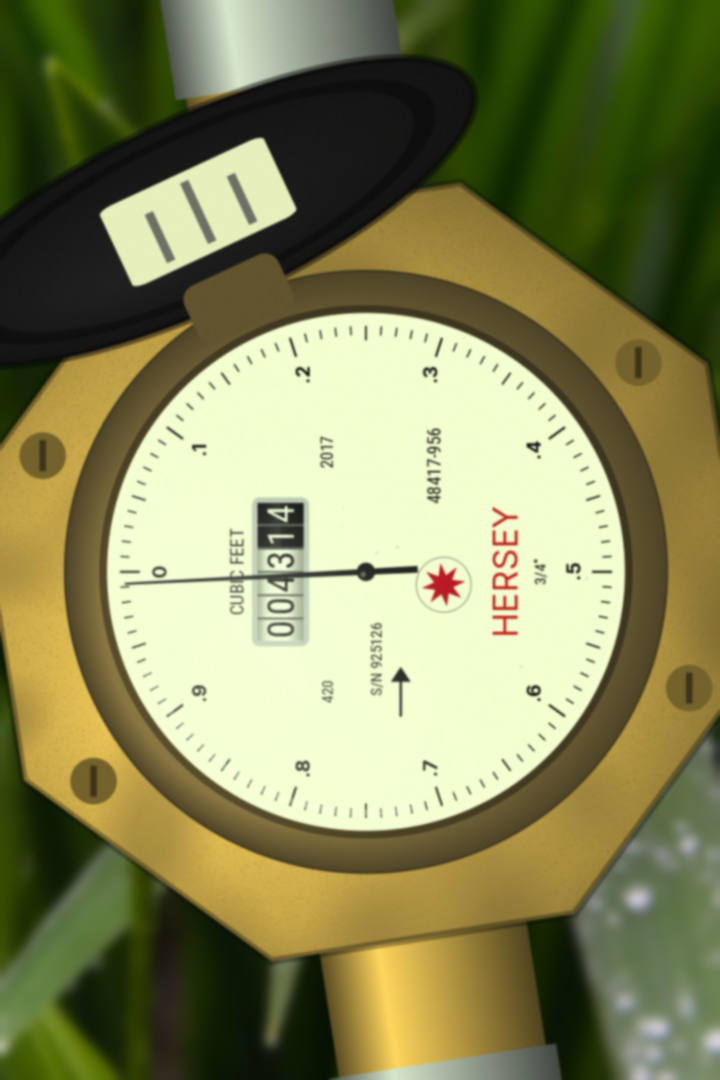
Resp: {"value": 4313.99, "unit": "ft³"}
